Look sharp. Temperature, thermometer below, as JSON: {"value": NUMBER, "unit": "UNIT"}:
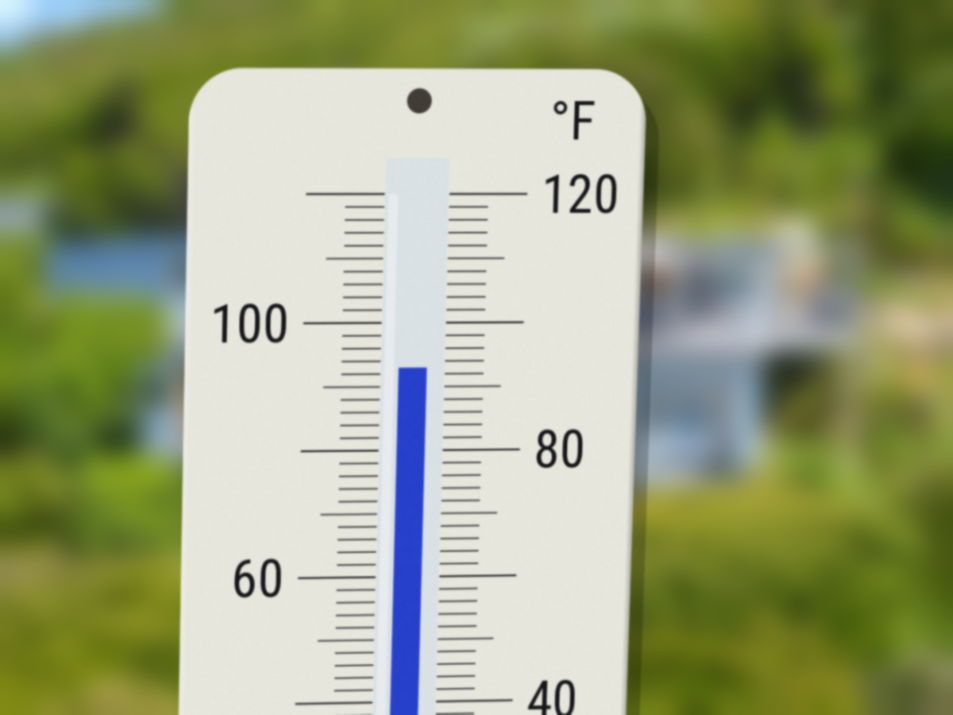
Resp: {"value": 93, "unit": "°F"}
